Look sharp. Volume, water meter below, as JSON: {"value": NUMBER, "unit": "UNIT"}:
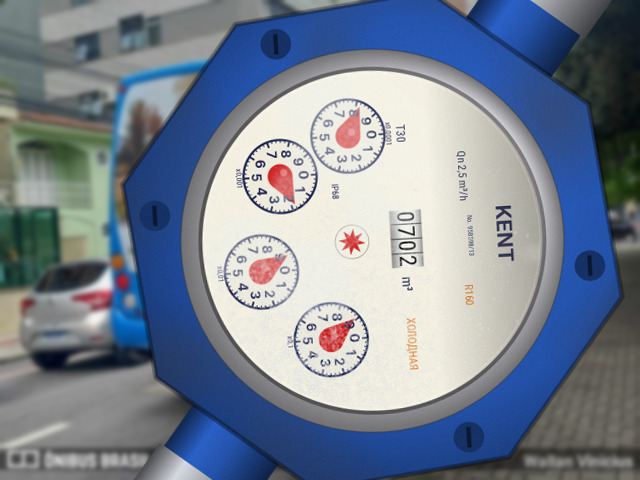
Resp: {"value": 702.8918, "unit": "m³"}
